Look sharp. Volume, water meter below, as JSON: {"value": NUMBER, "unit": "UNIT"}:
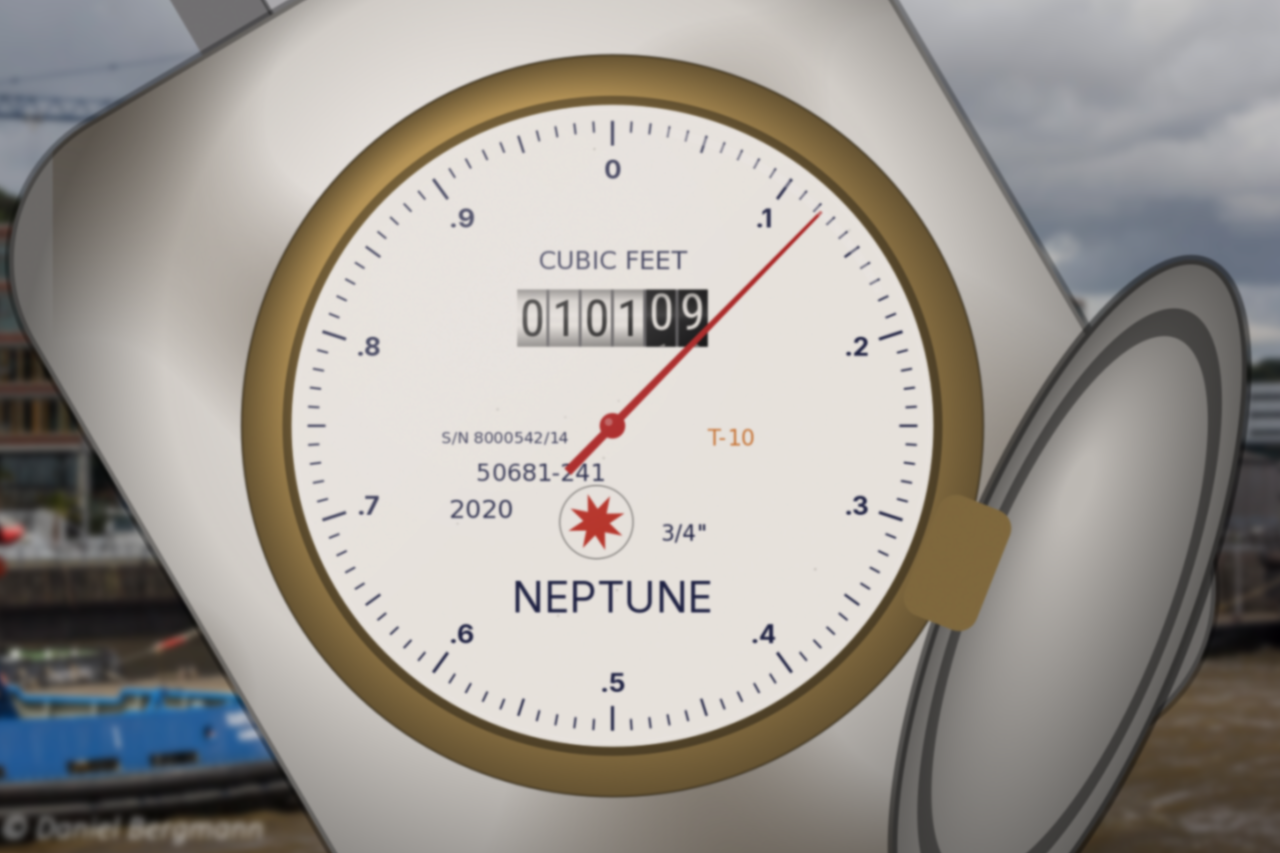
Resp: {"value": 10109.12, "unit": "ft³"}
